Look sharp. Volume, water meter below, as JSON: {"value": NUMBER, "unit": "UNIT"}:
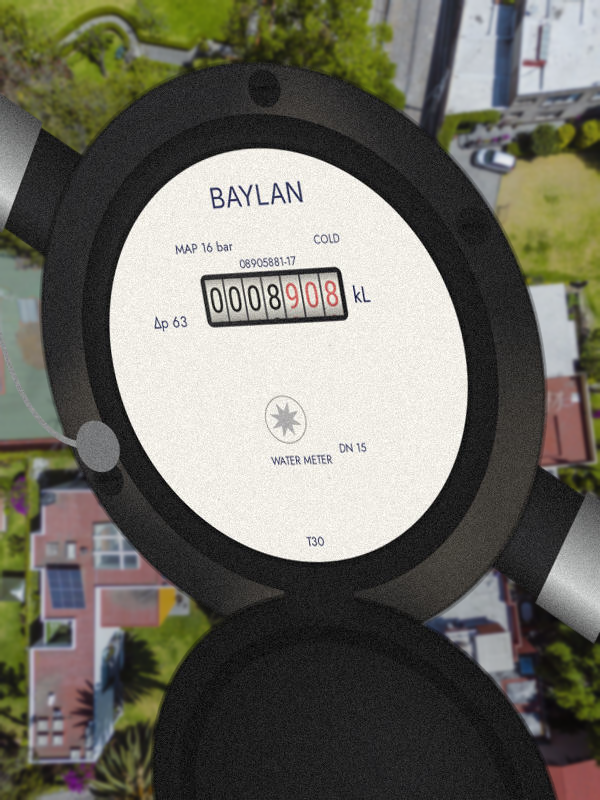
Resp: {"value": 8.908, "unit": "kL"}
